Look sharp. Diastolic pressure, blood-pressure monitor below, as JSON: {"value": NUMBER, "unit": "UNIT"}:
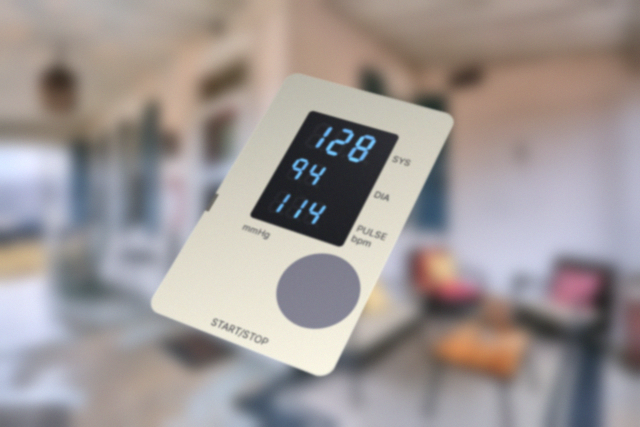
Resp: {"value": 94, "unit": "mmHg"}
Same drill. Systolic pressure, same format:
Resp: {"value": 128, "unit": "mmHg"}
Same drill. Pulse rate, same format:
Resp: {"value": 114, "unit": "bpm"}
